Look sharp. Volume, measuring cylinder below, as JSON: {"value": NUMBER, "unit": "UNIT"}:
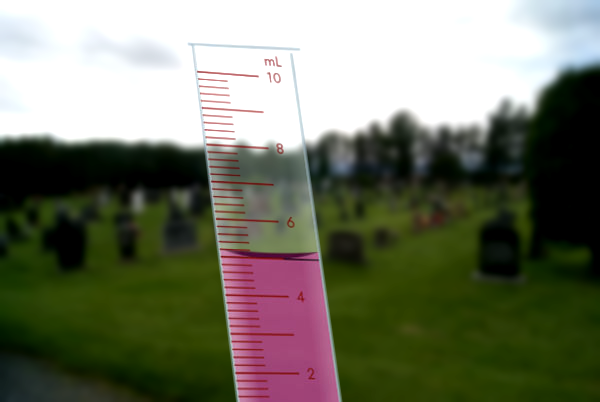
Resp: {"value": 5, "unit": "mL"}
